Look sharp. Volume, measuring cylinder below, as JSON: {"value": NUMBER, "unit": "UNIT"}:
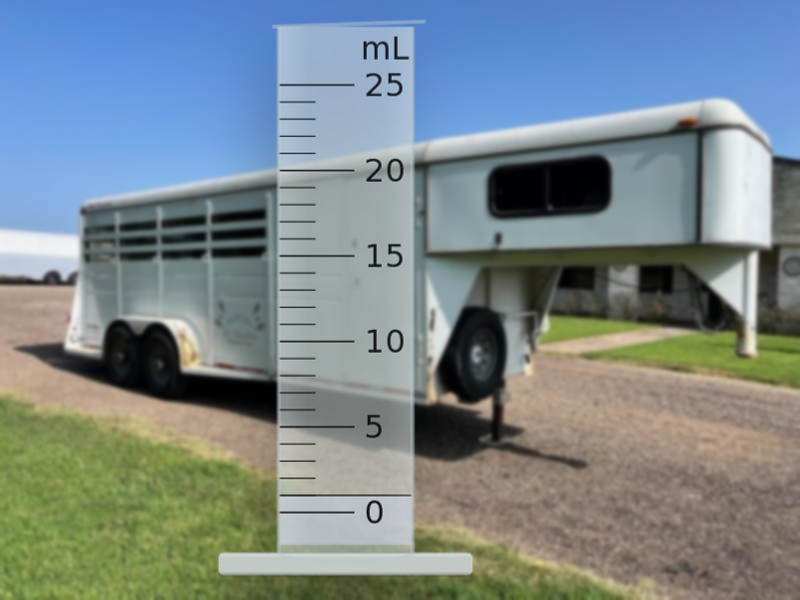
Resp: {"value": 1, "unit": "mL"}
